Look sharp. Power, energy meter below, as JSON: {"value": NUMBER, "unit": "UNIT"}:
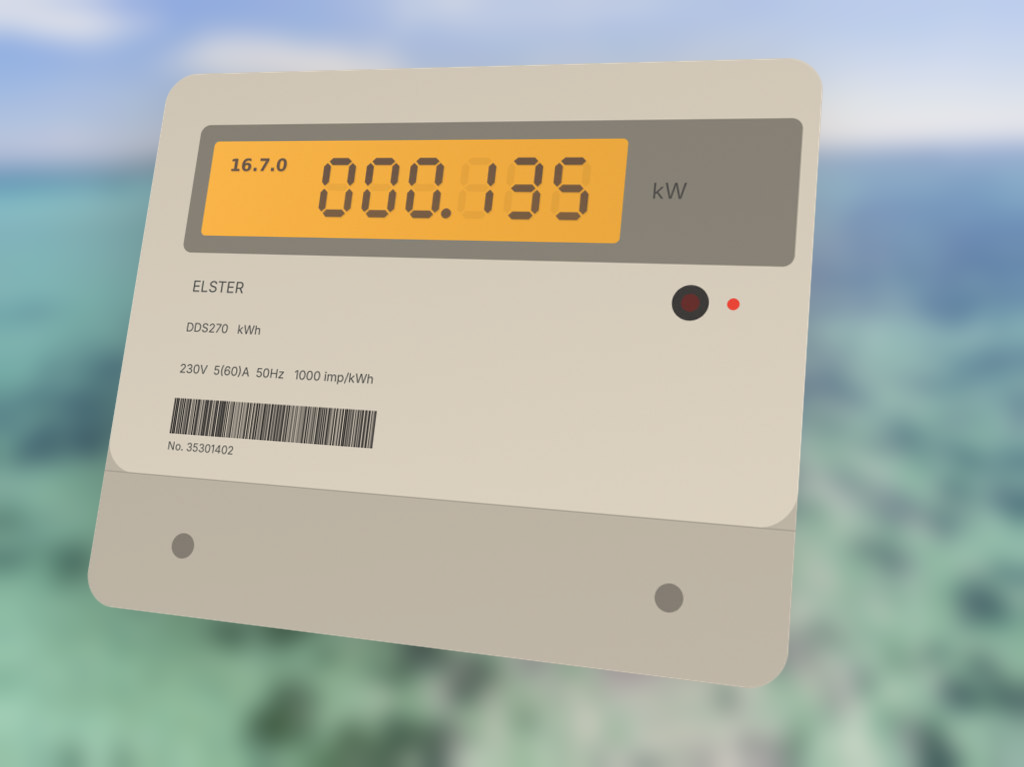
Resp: {"value": 0.135, "unit": "kW"}
